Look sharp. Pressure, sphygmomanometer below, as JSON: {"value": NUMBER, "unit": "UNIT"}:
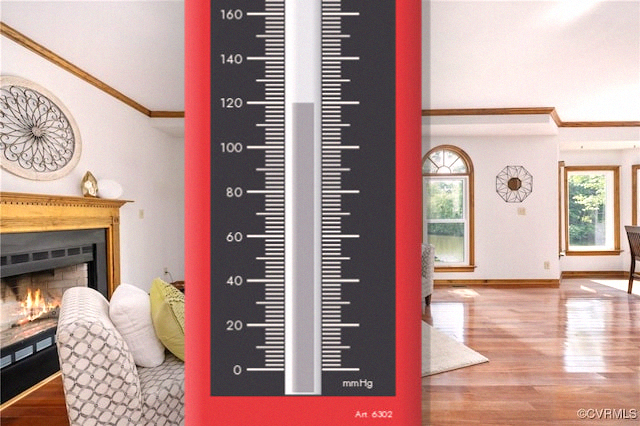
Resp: {"value": 120, "unit": "mmHg"}
